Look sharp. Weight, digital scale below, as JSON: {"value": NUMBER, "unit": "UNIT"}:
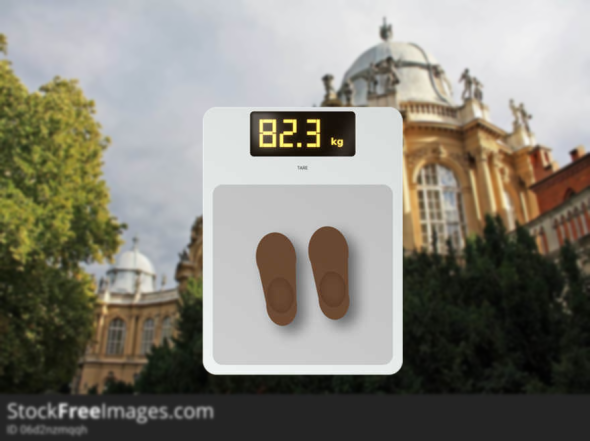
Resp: {"value": 82.3, "unit": "kg"}
